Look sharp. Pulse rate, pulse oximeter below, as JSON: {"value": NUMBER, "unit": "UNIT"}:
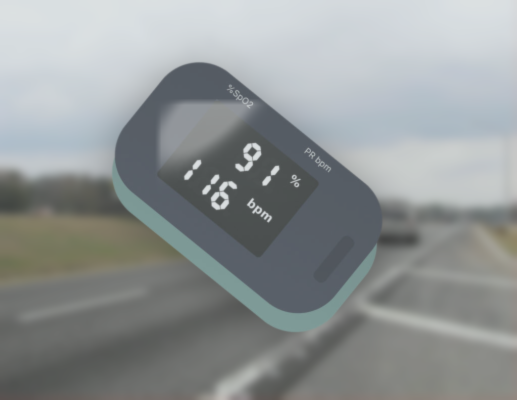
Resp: {"value": 116, "unit": "bpm"}
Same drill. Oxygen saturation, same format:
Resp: {"value": 91, "unit": "%"}
